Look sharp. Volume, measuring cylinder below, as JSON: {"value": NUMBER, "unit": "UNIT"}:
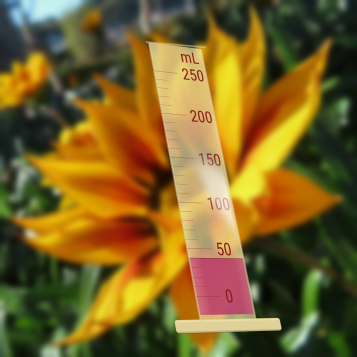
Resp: {"value": 40, "unit": "mL"}
